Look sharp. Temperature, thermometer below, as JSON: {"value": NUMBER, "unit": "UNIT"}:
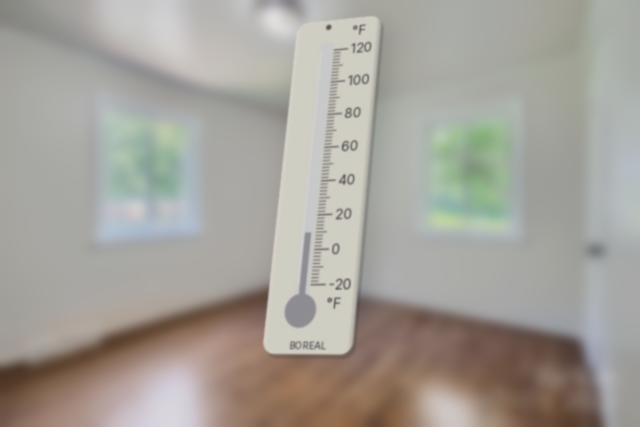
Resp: {"value": 10, "unit": "°F"}
